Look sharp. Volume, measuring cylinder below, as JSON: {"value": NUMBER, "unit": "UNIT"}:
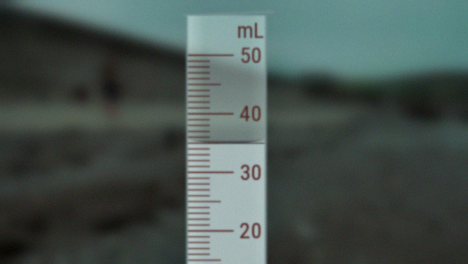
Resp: {"value": 35, "unit": "mL"}
